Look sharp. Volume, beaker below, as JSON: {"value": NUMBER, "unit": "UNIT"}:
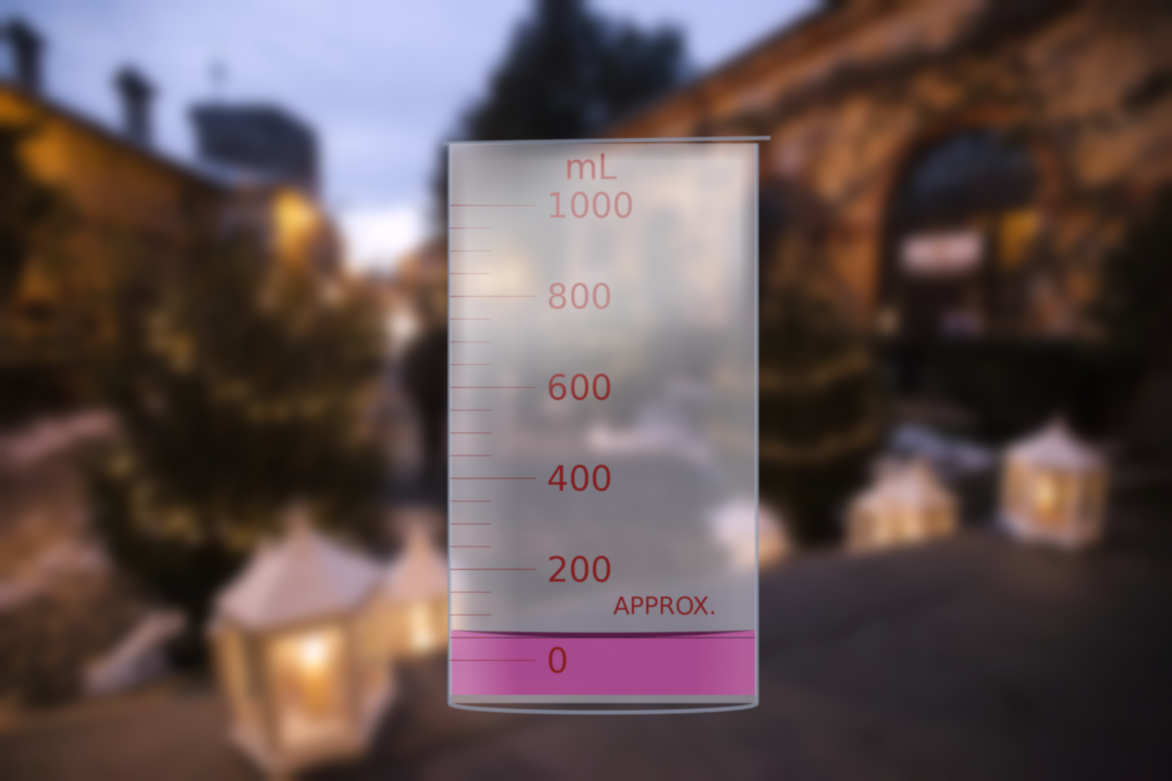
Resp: {"value": 50, "unit": "mL"}
